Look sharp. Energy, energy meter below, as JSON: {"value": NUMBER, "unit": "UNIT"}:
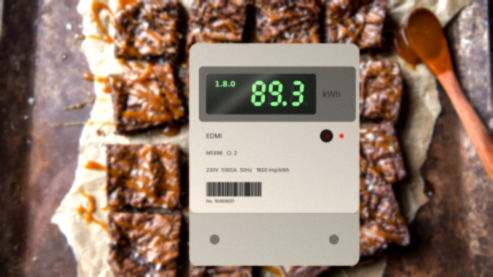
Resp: {"value": 89.3, "unit": "kWh"}
